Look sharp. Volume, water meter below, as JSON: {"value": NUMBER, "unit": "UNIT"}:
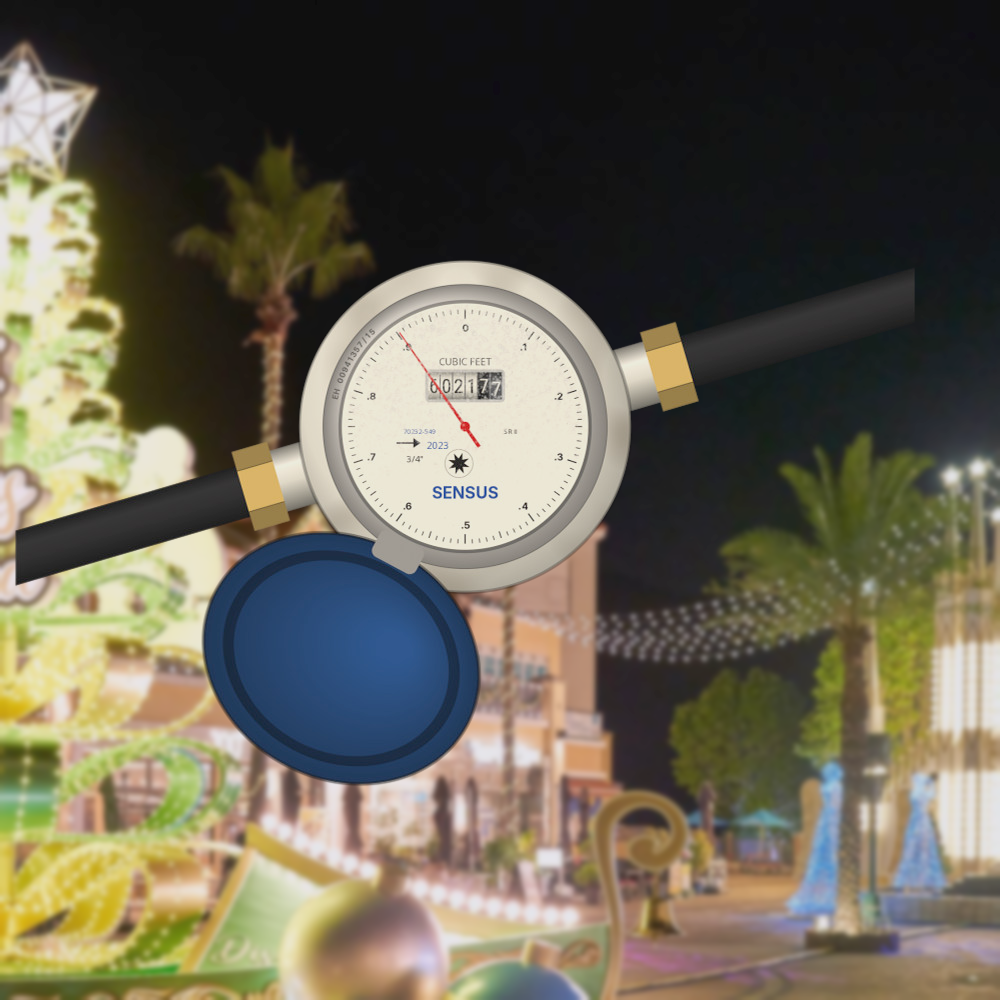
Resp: {"value": 602176.90, "unit": "ft³"}
